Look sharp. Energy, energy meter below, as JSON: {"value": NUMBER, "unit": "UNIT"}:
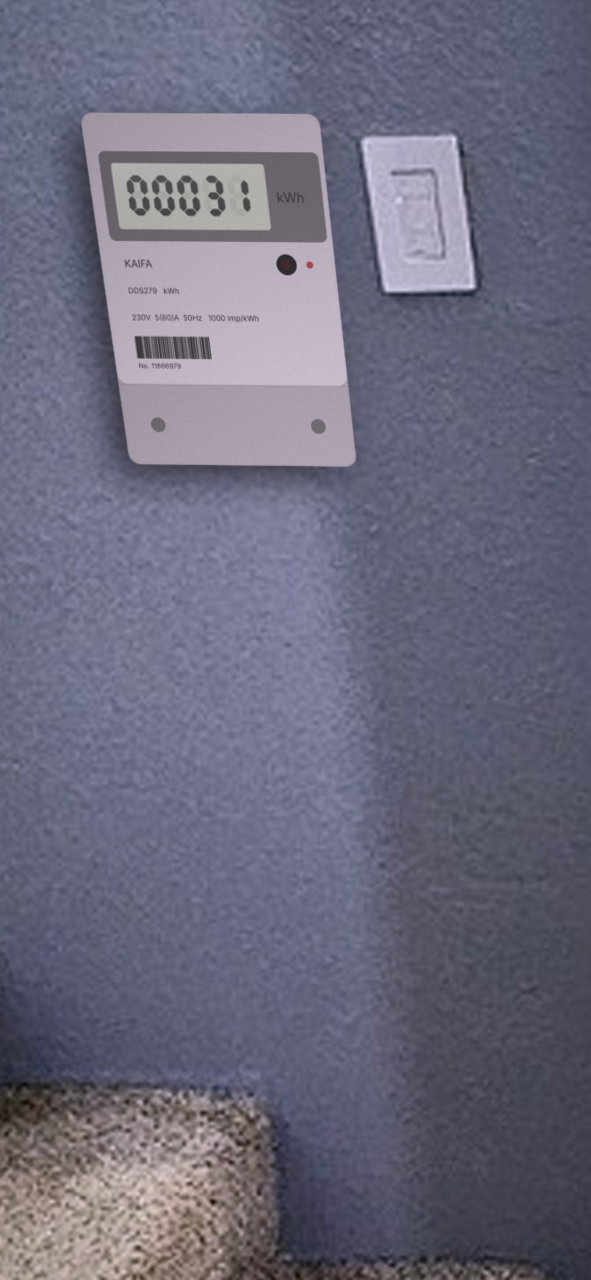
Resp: {"value": 31, "unit": "kWh"}
